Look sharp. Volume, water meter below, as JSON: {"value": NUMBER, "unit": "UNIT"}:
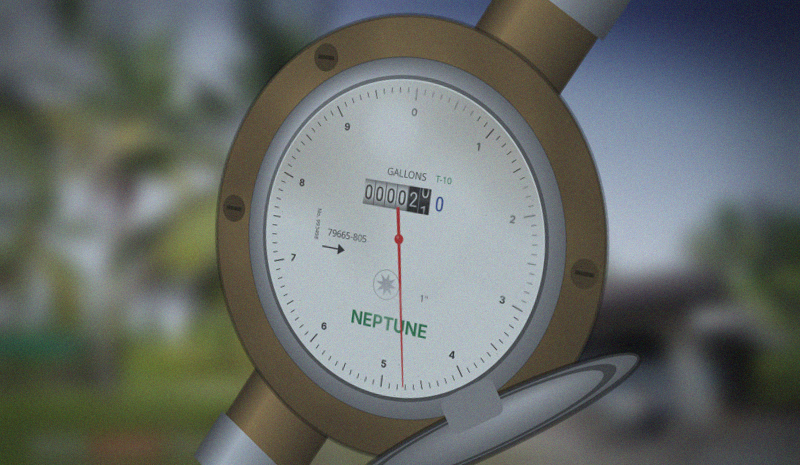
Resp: {"value": 204.7, "unit": "gal"}
